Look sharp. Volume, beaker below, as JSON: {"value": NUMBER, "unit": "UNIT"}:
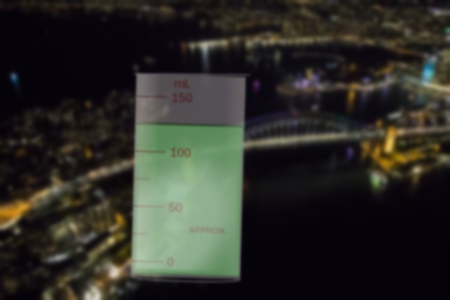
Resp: {"value": 125, "unit": "mL"}
